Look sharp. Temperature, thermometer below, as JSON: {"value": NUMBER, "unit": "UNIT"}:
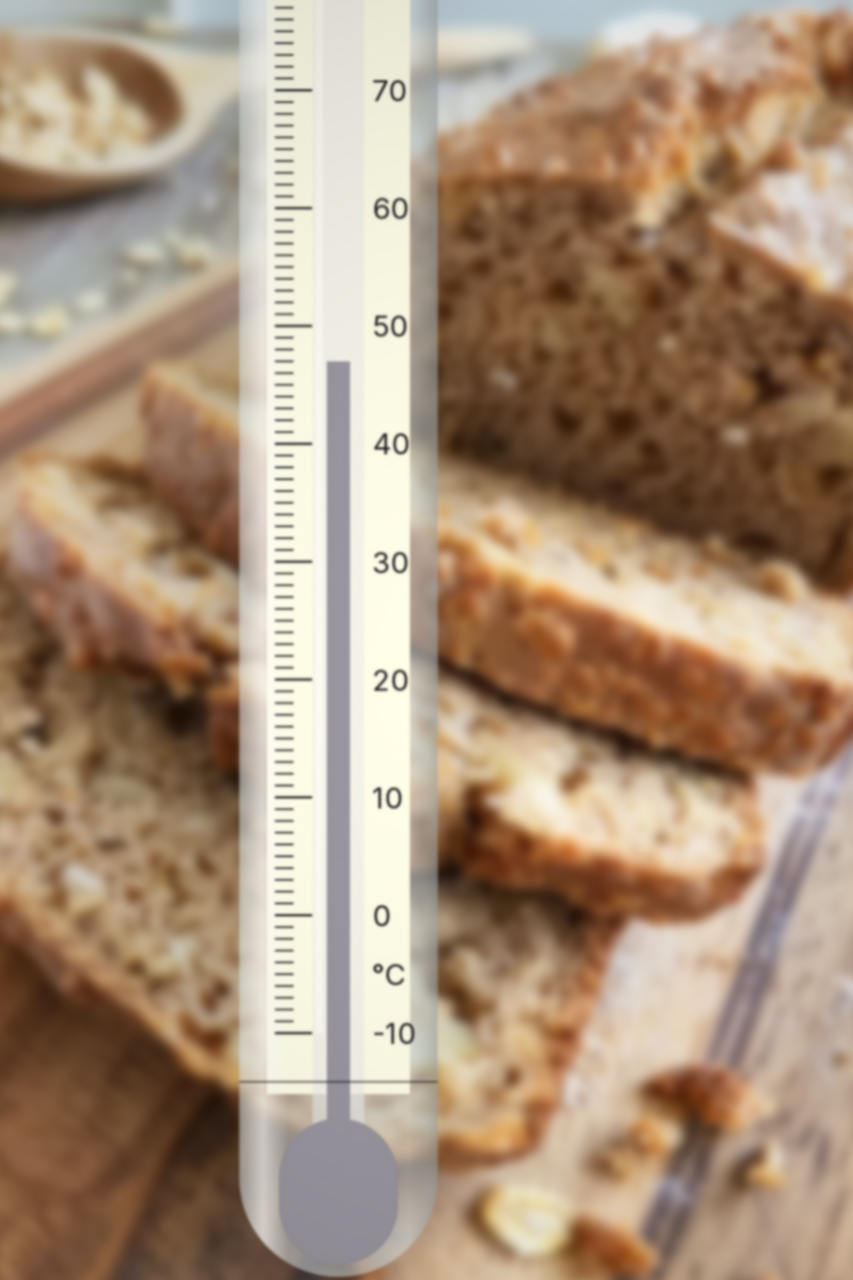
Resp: {"value": 47, "unit": "°C"}
